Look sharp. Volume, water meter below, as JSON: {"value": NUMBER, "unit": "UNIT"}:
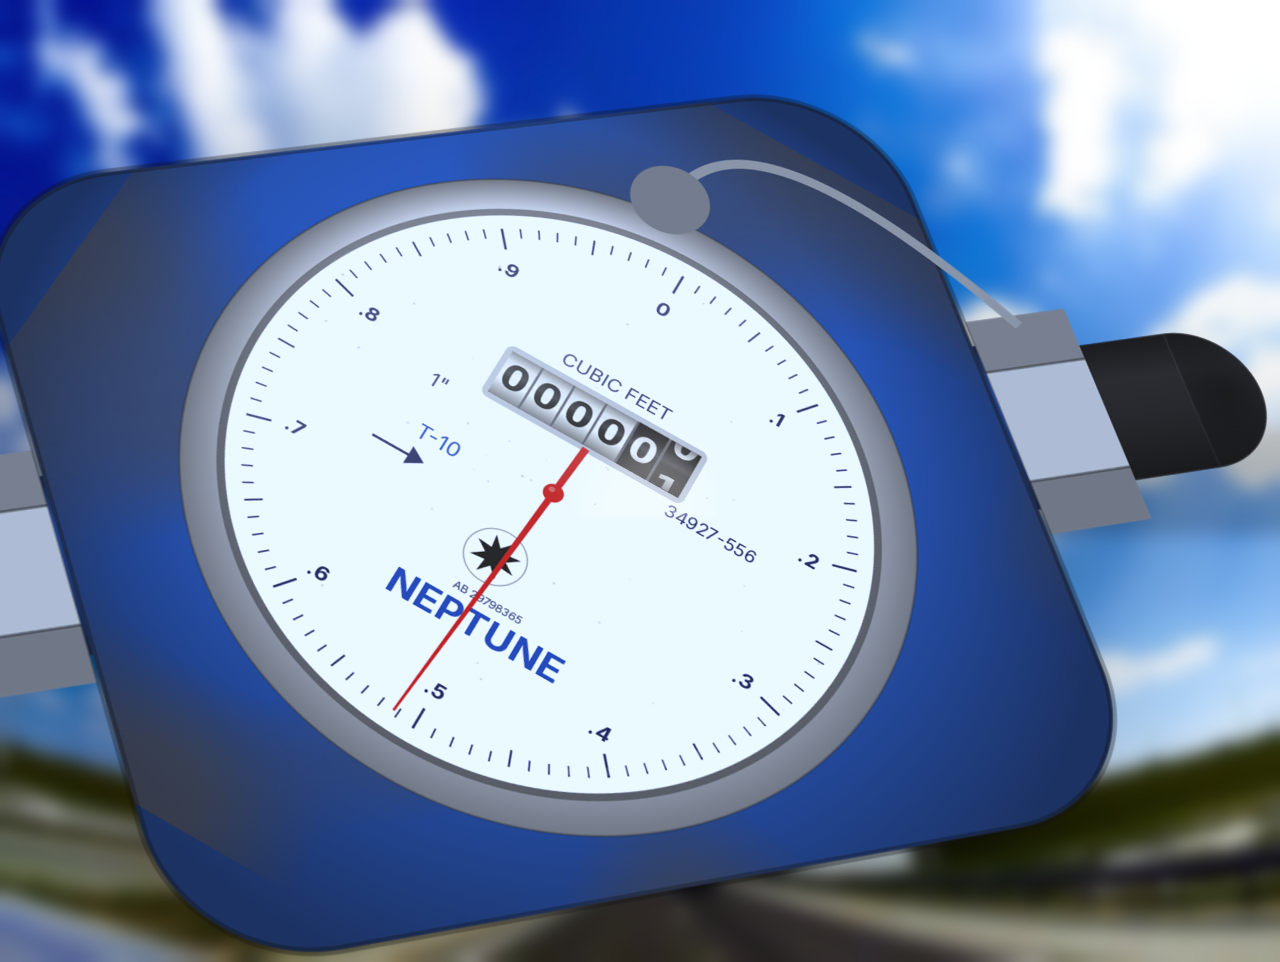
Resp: {"value": 0.51, "unit": "ft³"}
